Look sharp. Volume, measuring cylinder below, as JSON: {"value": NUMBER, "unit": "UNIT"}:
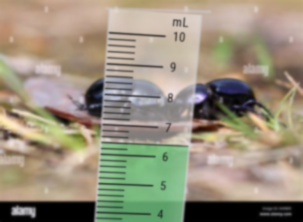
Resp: {"value": 6.4, "unit": "mL"}
